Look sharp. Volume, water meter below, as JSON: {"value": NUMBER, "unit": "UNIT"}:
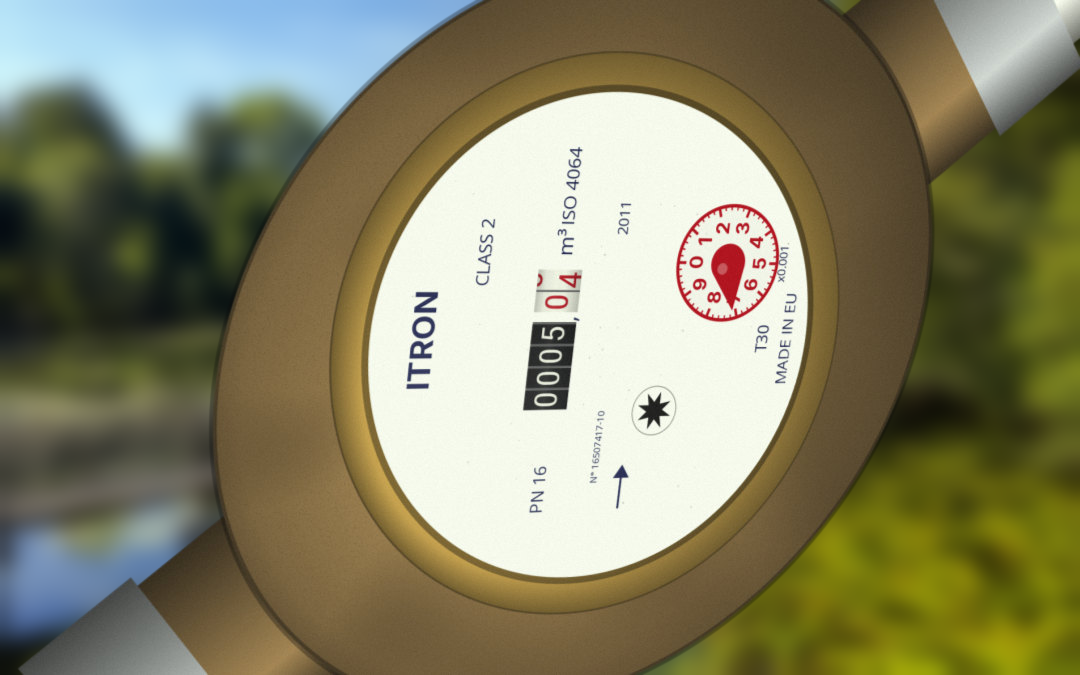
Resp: {"value": 5.037, "unit": "m³"}
